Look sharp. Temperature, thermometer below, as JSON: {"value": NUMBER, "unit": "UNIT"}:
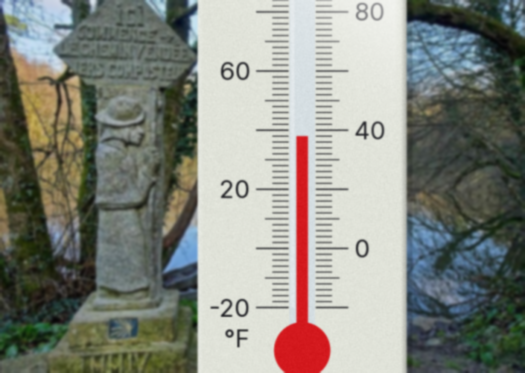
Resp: {"value": 38, "unit": "°F"}
